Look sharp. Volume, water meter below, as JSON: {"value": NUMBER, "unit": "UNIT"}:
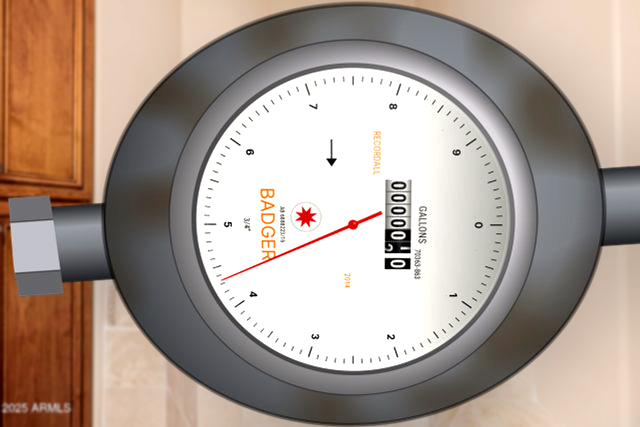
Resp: {"value": 14.3, "unit": "gal"}
